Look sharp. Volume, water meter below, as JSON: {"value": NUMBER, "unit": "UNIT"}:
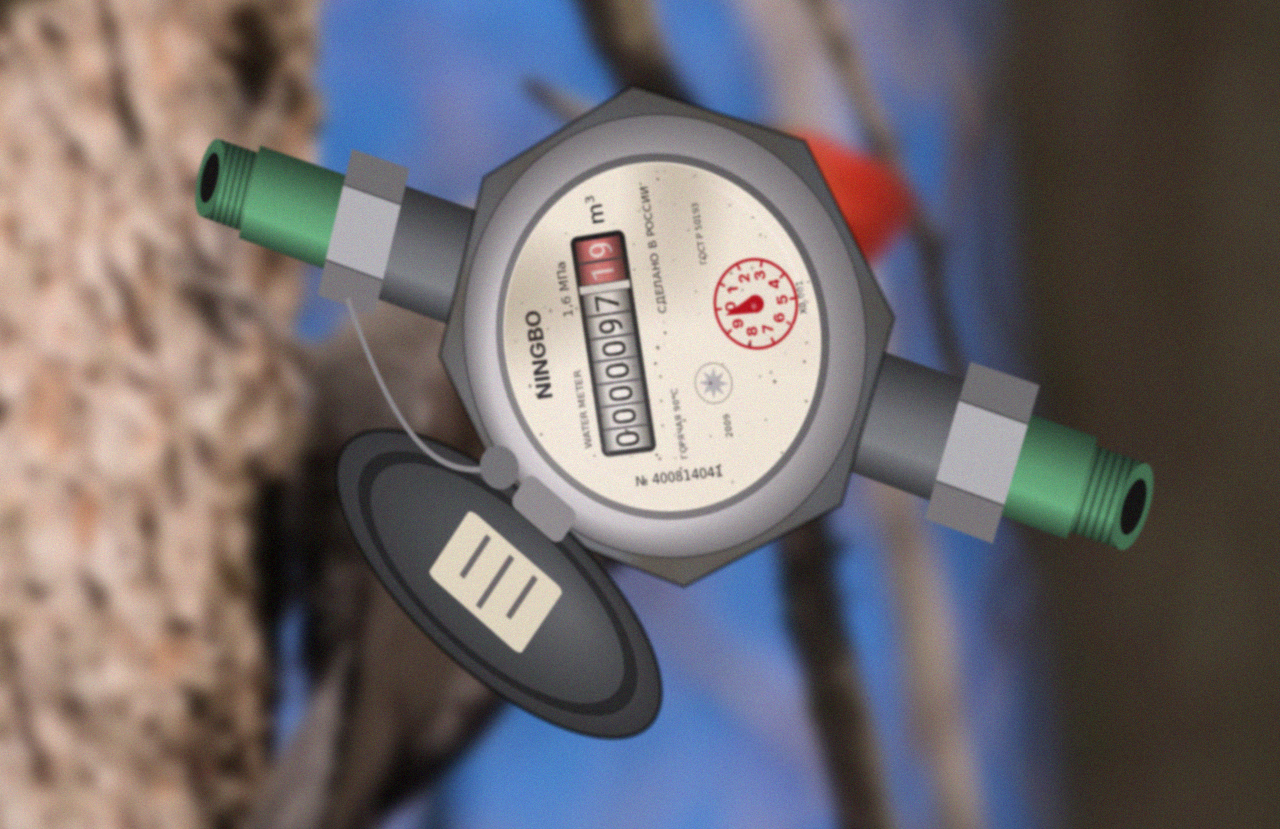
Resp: {"value": 97.189, "unit": "m³"}
